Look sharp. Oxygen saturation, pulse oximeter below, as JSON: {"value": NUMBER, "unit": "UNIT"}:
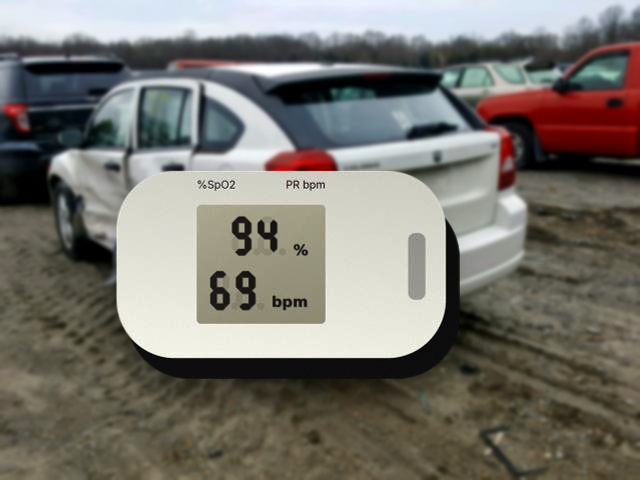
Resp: {"value": 94, "unit": "%"}
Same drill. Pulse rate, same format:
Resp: {"value": 69, "unit": "bpm"}
